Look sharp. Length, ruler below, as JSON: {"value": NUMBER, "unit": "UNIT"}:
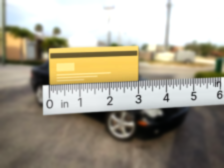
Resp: {"value": 3, "unit": "in"}
